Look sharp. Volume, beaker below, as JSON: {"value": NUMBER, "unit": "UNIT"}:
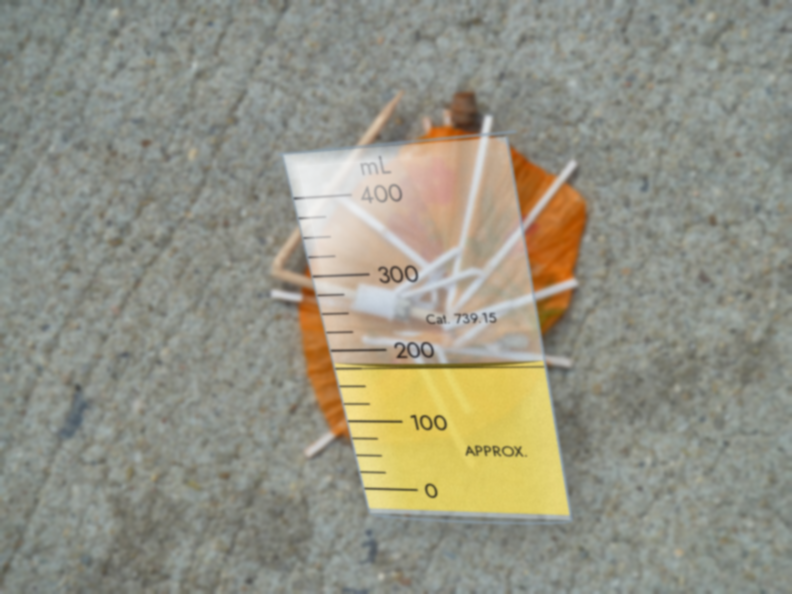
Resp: {"value": 175, "unit": "mL"}
